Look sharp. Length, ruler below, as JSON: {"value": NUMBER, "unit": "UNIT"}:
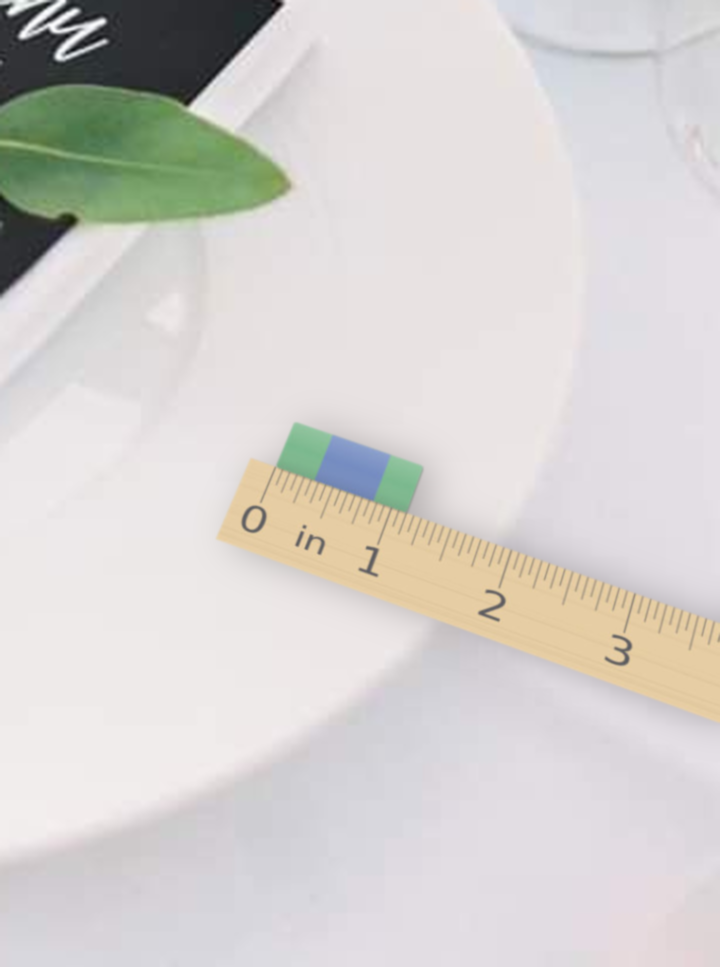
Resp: {"value": 1.125, "unit": "in"}
